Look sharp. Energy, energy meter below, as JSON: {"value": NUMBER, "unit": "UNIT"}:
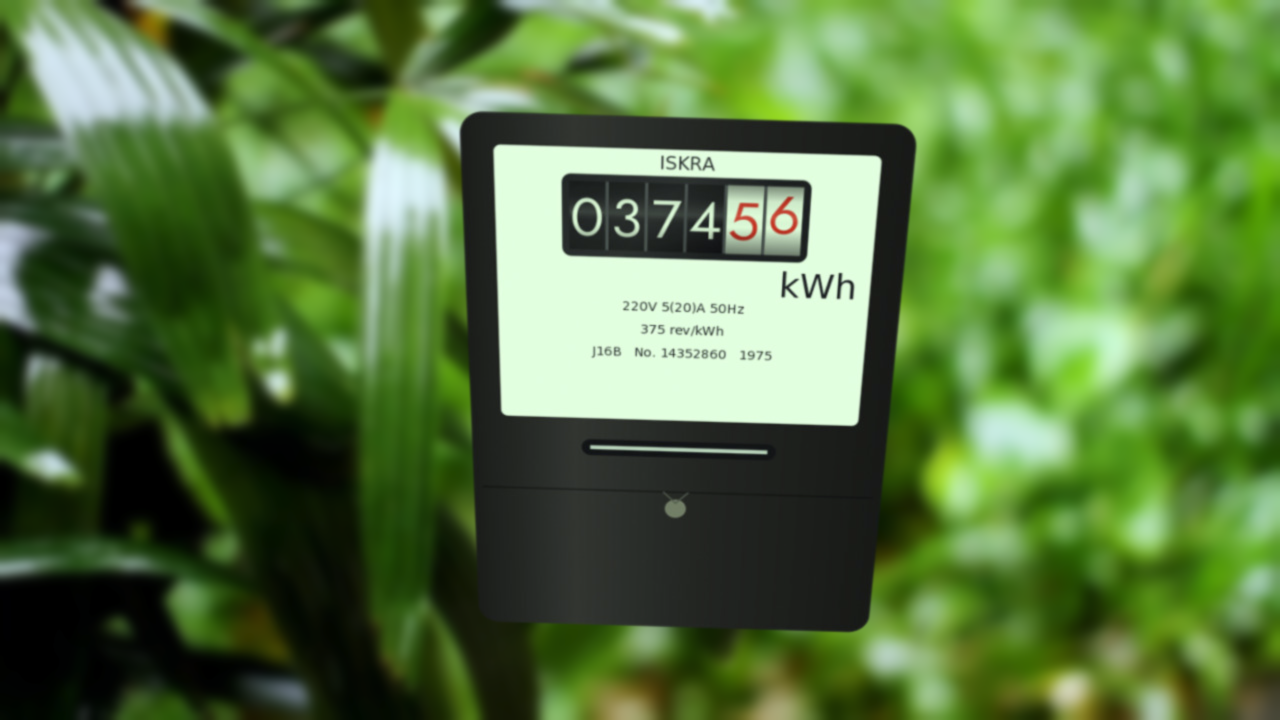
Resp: {"value": 374.56, "unit": "kWh"}
